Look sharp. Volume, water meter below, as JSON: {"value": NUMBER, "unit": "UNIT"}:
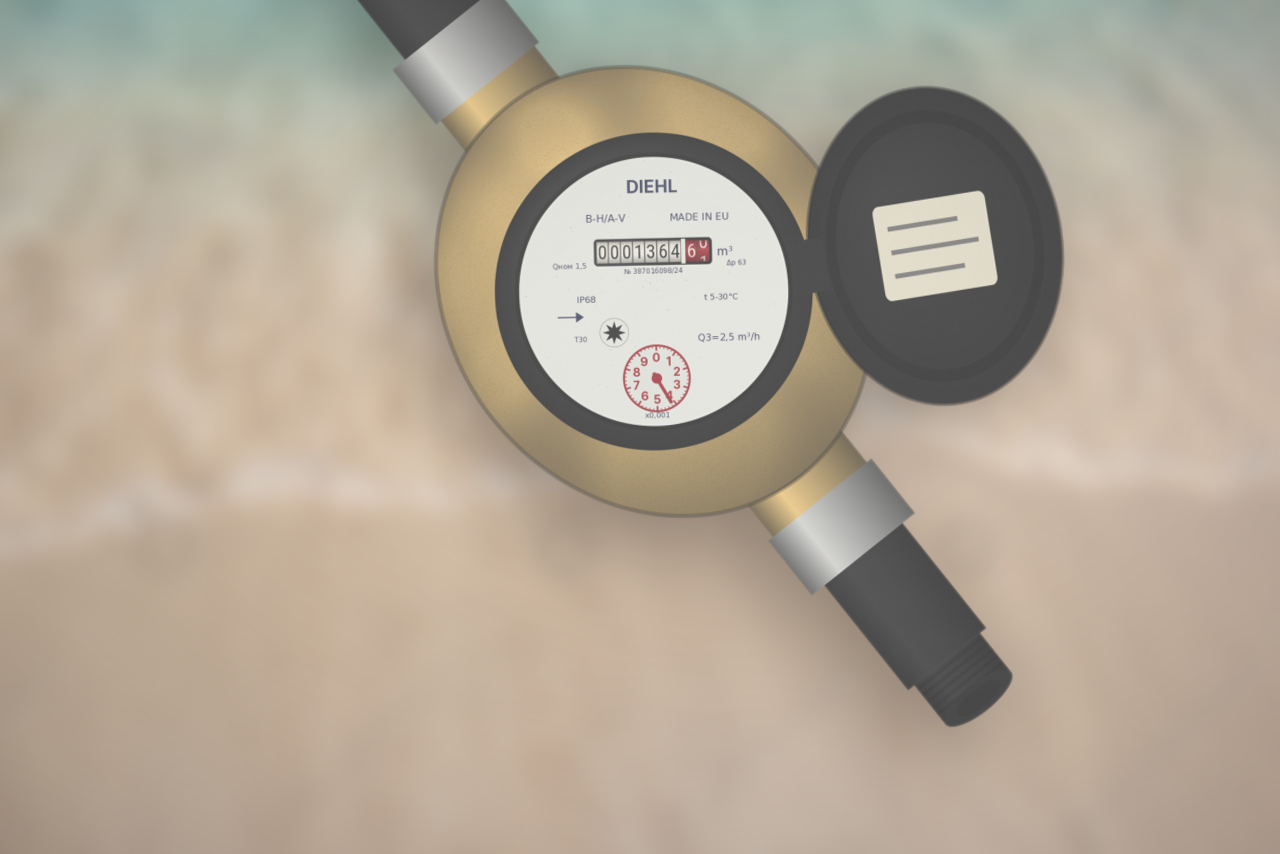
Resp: {"value": 1364.604, "unit": "m³"}
